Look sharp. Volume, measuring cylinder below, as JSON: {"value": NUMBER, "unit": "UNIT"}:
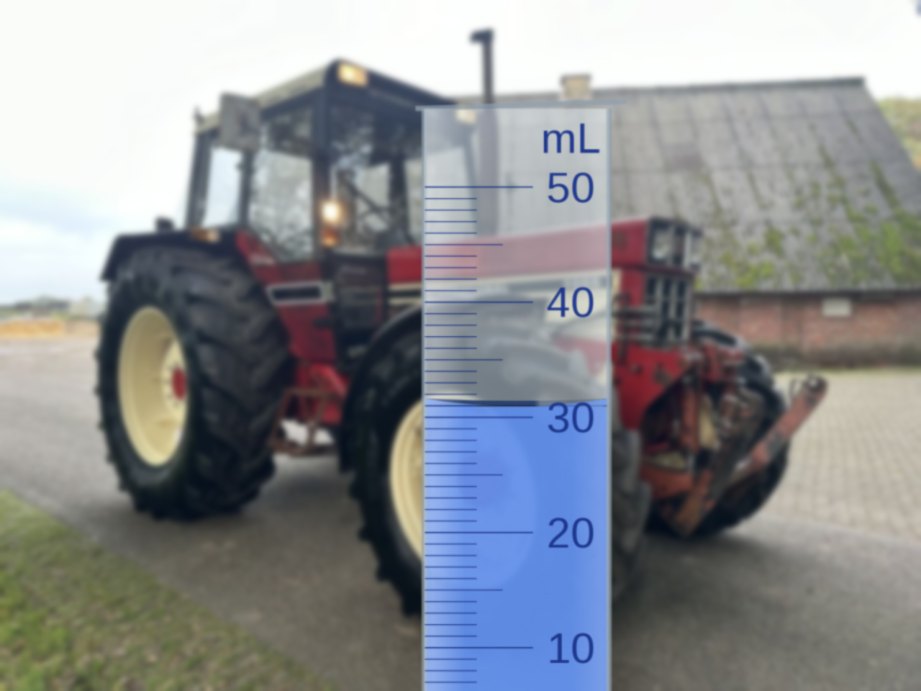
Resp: {"value": 31, "unit": "mL"}
